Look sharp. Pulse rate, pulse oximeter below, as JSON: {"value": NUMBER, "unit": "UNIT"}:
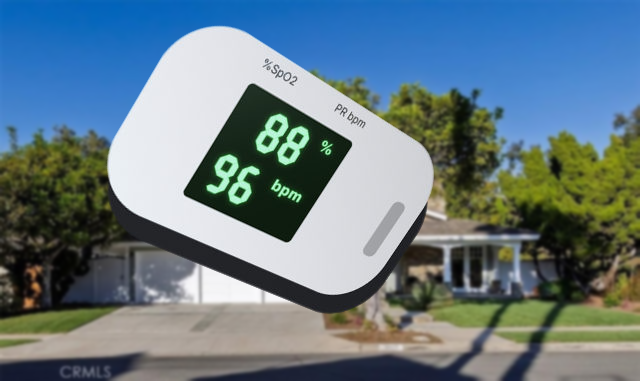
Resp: {"value": 96, "unit": "bpm"}
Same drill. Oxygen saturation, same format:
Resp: {"value": 88, "unit": "%"}
